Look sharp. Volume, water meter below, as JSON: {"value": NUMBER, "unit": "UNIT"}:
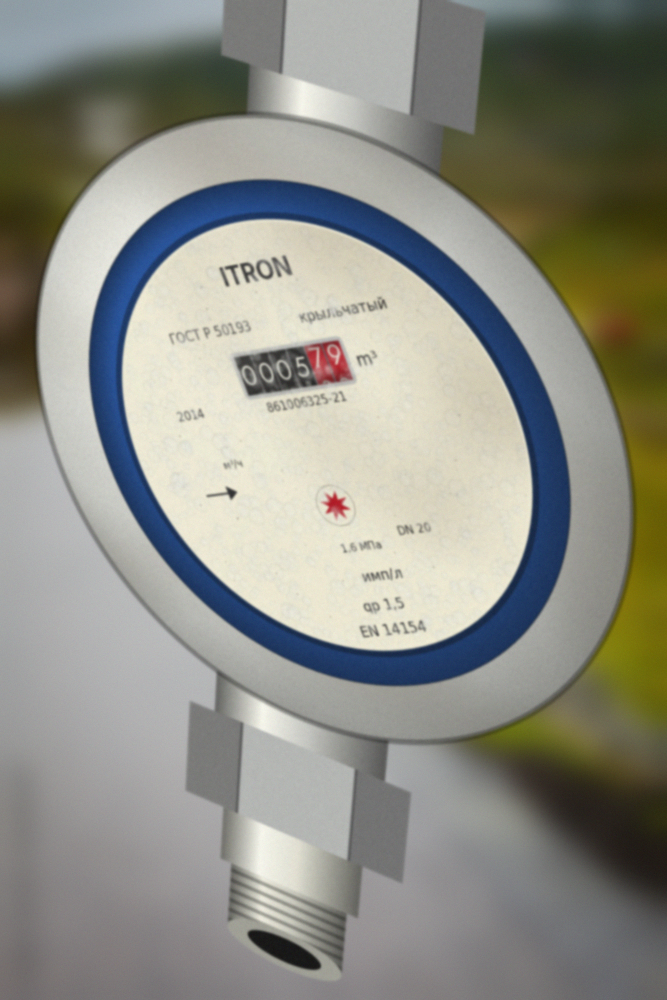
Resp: {"value": 5.79, "unit": "m³"}
